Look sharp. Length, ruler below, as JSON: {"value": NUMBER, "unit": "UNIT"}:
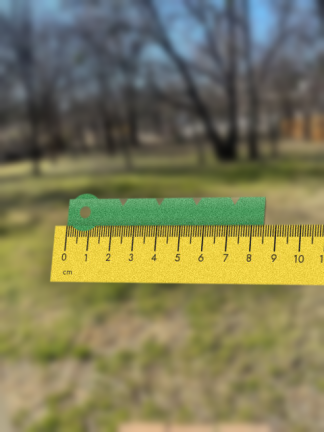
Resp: {"value": 8.5, "unit": "cm"}
